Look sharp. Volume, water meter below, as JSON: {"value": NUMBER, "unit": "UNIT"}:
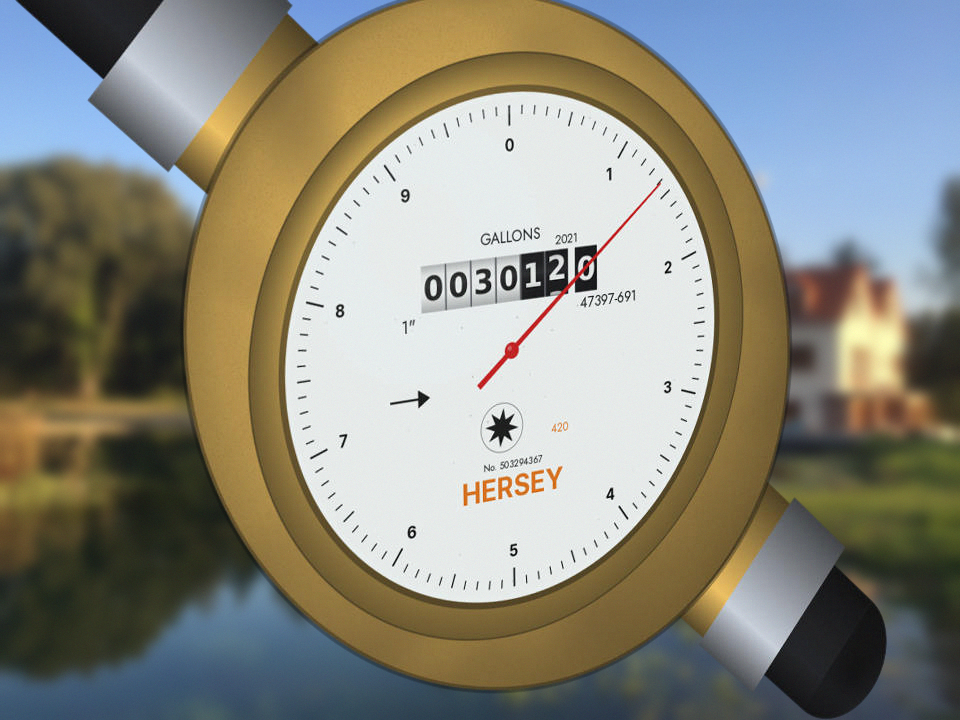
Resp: {"value": 30121.4, "unit": "gal"}
